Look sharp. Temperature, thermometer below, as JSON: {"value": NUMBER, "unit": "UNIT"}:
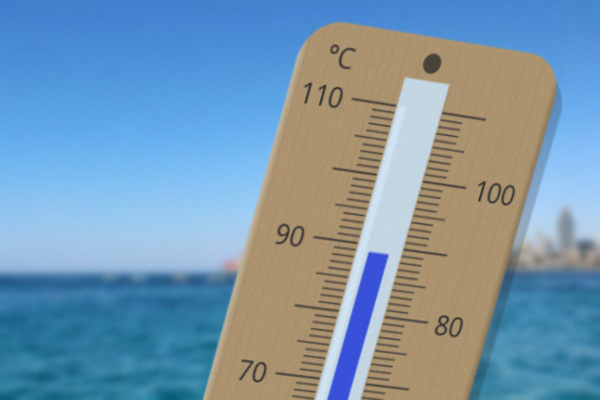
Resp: {"value": 89, "unit": "°C"}
